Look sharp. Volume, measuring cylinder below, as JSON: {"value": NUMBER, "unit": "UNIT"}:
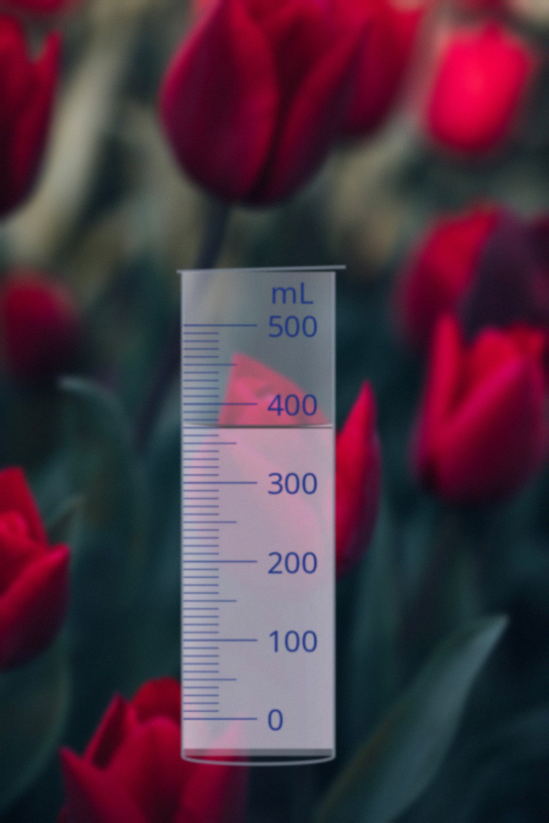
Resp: {"value": 370, "unit": "mL"}
